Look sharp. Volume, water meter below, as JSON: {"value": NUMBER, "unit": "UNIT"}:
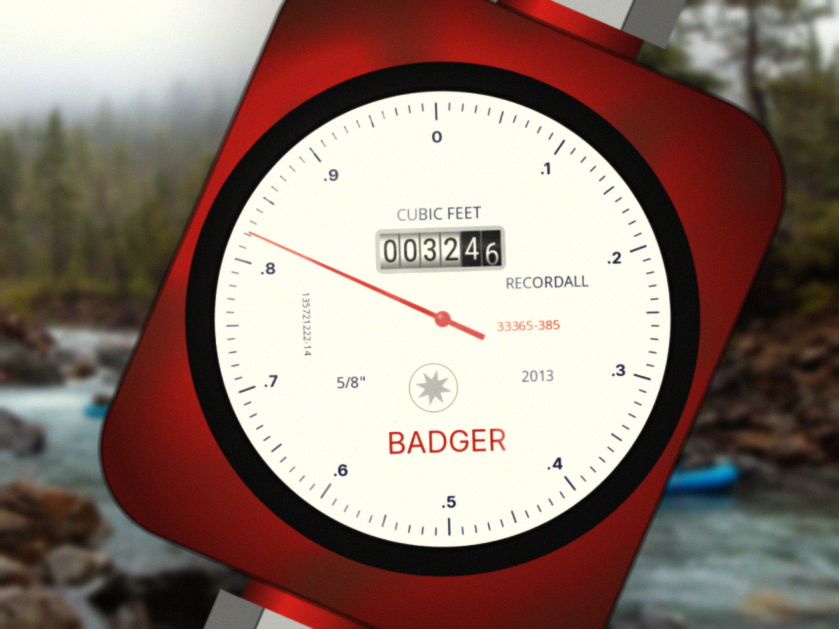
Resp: {"value": 3245.82, "unit": "ft³"}
